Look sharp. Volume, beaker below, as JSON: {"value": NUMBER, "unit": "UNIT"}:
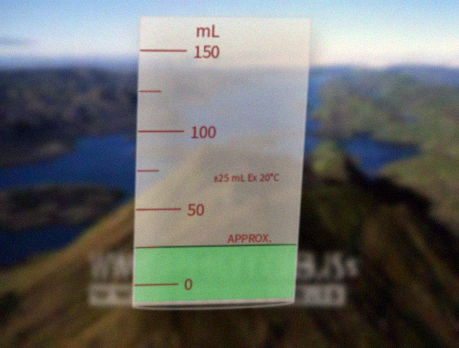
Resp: {"value": 25, "unit": "mL"}
